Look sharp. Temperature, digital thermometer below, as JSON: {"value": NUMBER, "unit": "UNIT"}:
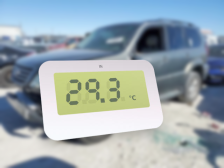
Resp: {"value": 29.3, "unit": "°C"}
